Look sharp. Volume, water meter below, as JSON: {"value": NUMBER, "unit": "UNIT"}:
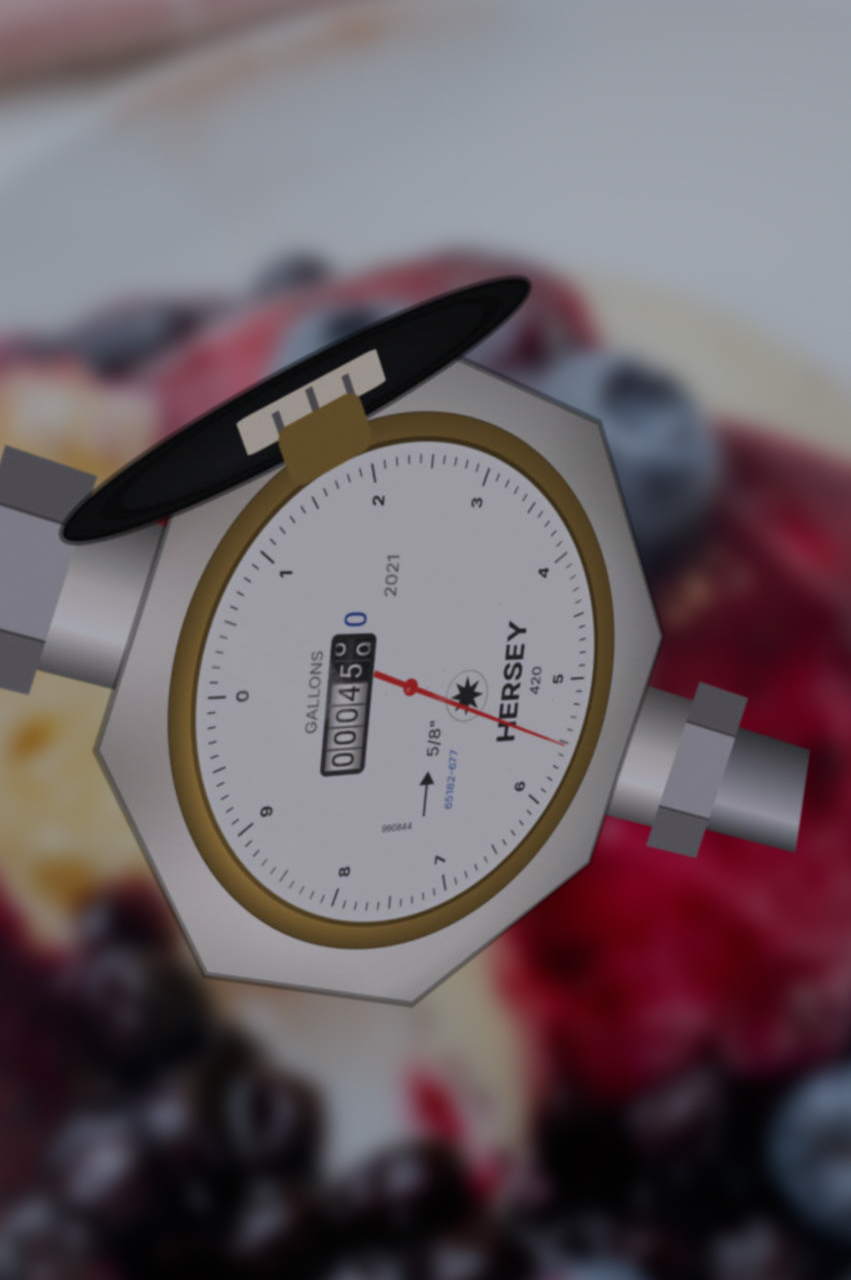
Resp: {"value": 4585.5, "unit": "gal"}
